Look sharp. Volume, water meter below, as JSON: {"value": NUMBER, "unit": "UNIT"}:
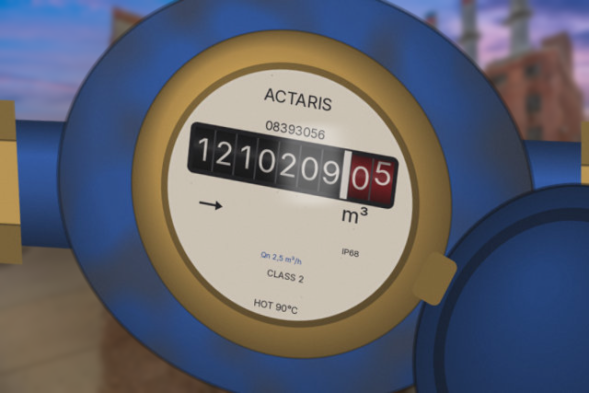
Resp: {"value": 1210209.05, "unit": "m³"}
